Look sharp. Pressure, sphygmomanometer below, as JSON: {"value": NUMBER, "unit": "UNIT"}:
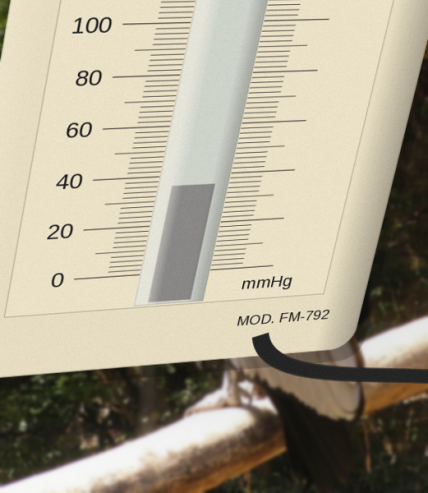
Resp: {"value": 36, "unit": "mmHg"}
